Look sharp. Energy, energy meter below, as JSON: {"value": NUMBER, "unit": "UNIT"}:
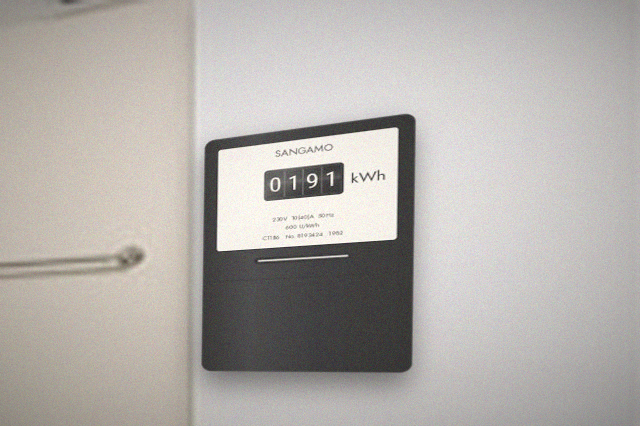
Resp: {"value": 191, "unit": "kWh"}
